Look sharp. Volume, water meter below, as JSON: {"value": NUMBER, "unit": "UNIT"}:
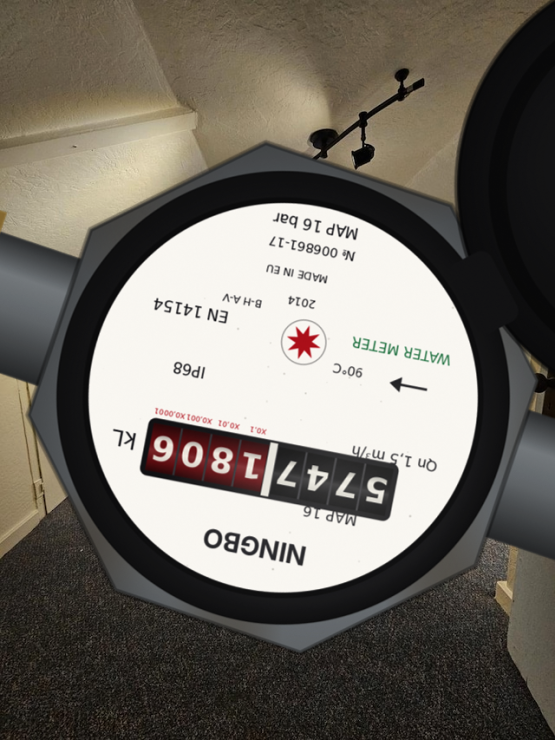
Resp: {"value": 5747.1806, "unit": "kL"}
